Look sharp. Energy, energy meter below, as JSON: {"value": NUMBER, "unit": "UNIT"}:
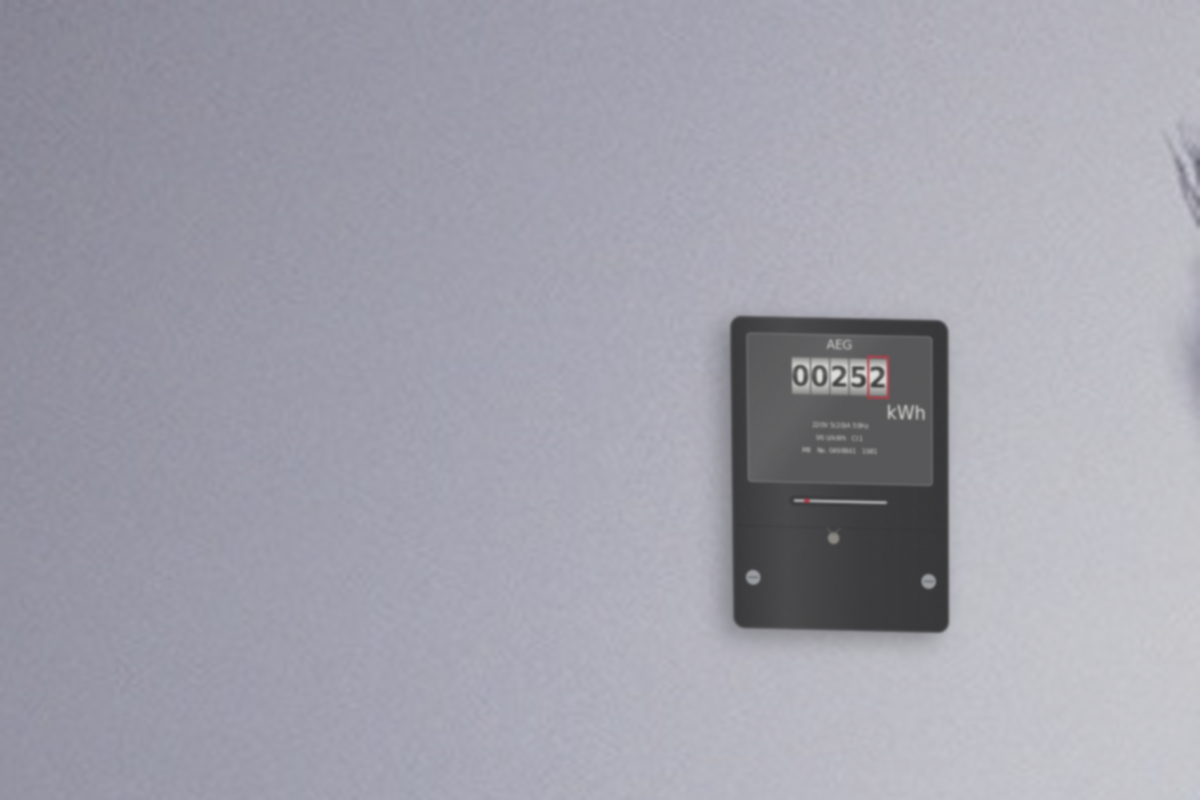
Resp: {"value": 25.2, "unit": "kWh"}
